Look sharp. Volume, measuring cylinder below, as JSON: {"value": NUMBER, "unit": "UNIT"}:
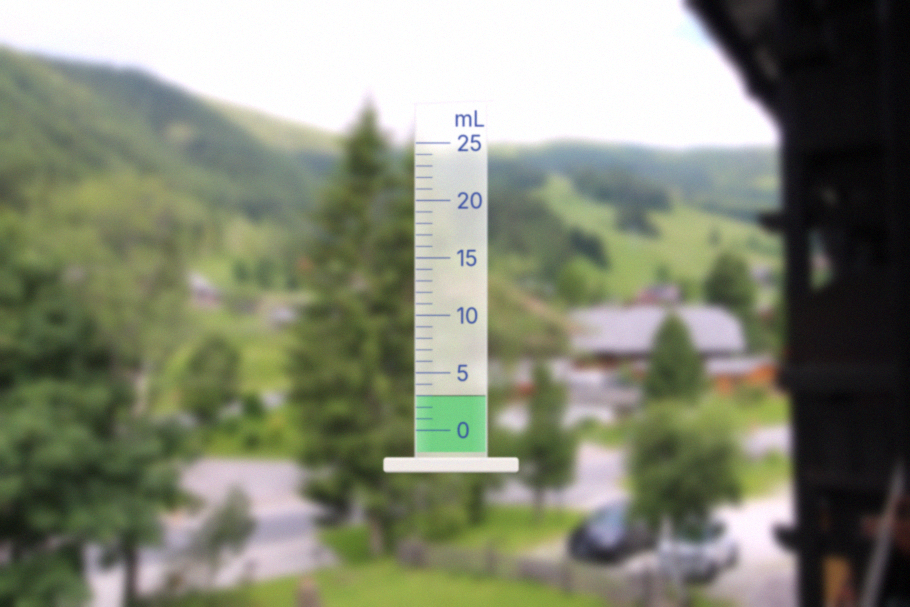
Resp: {"value": 3, "unit": "mL"}
